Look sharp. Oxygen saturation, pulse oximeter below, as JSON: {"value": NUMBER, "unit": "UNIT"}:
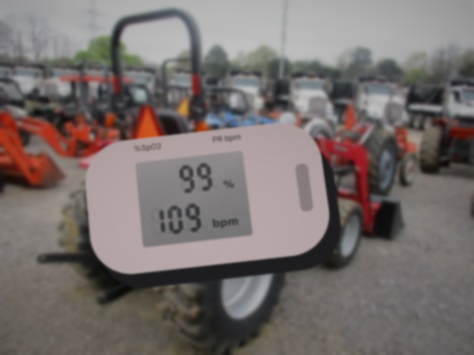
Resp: {"value": 99, "unit": "%"}
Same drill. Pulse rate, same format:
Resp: {"value": 109, "unit": "bpm"}
